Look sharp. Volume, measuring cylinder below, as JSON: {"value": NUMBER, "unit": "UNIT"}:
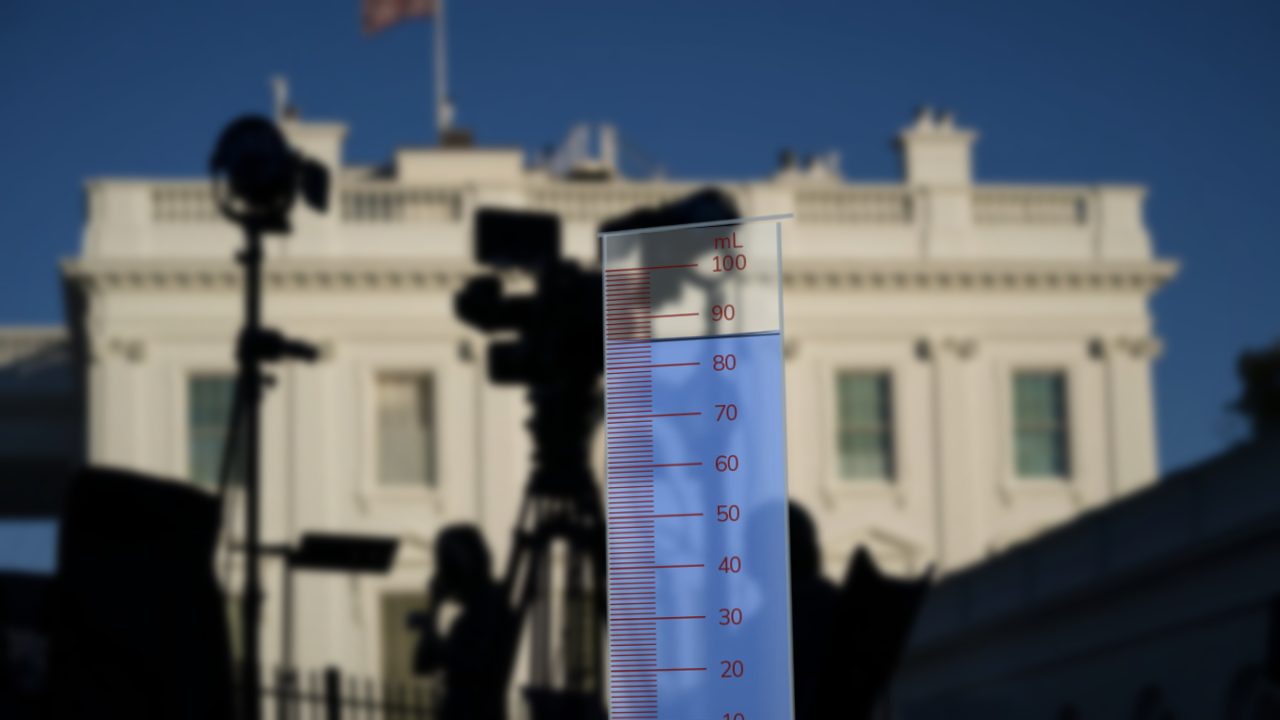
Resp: {"value": 85, "unit": "mL"}
